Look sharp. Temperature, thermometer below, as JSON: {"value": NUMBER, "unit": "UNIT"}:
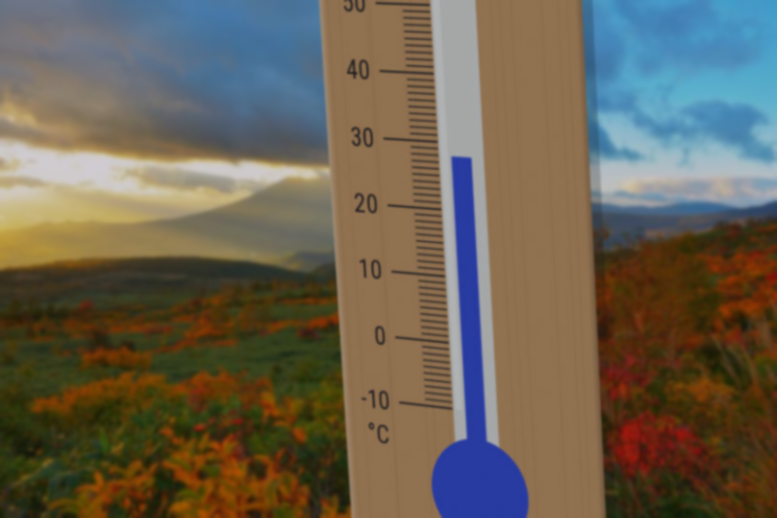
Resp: {"value": 28, "unit": "°C"}
